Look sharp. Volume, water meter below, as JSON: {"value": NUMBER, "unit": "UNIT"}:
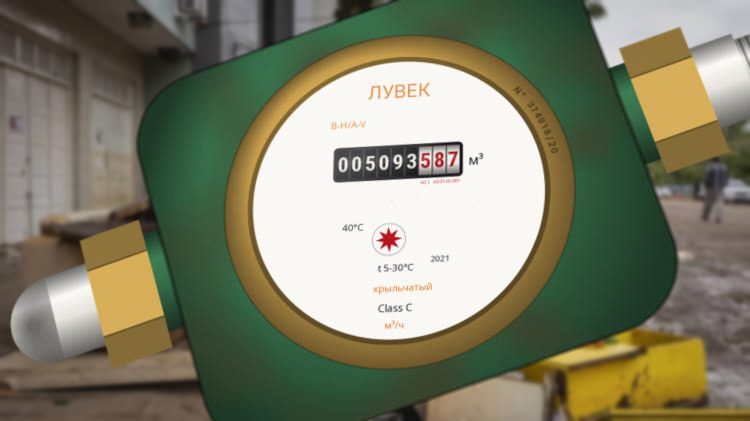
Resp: {"value": 5093.587, "unit": "m³"}
